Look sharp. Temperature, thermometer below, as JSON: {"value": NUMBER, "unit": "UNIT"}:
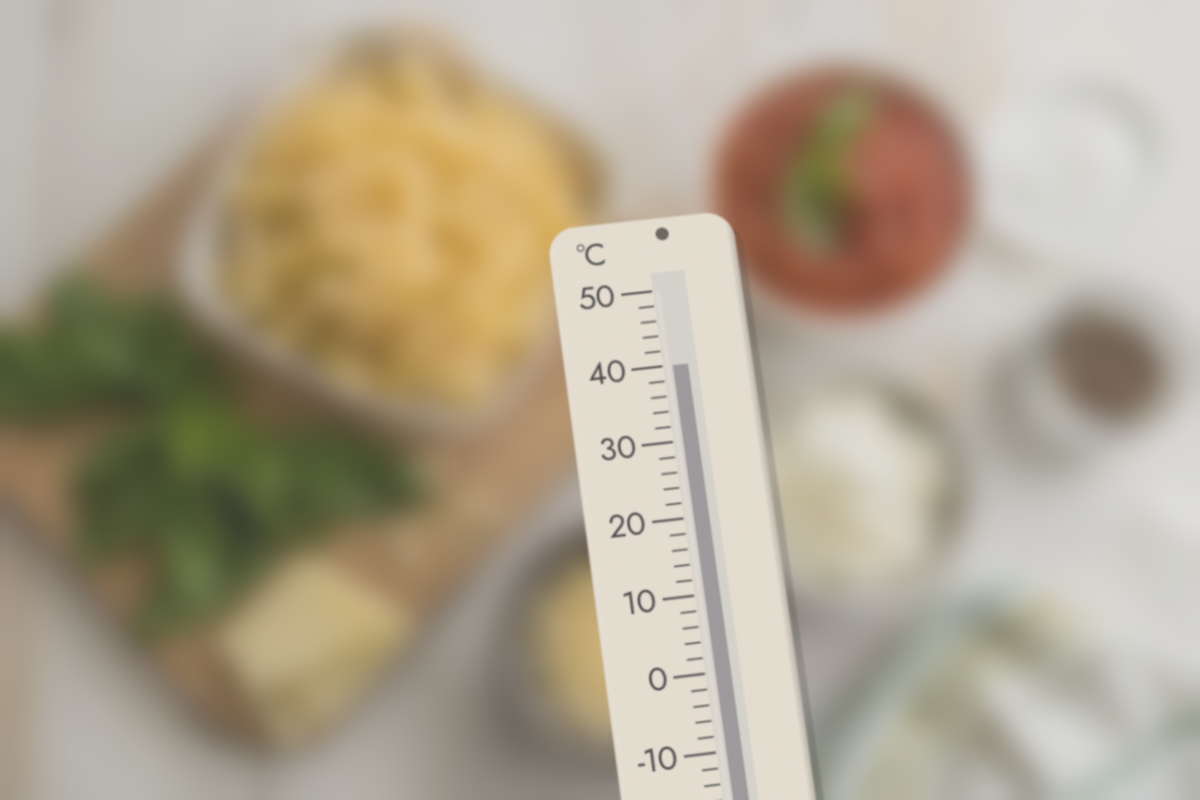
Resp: {"value": 40, "unit": "°C"}
